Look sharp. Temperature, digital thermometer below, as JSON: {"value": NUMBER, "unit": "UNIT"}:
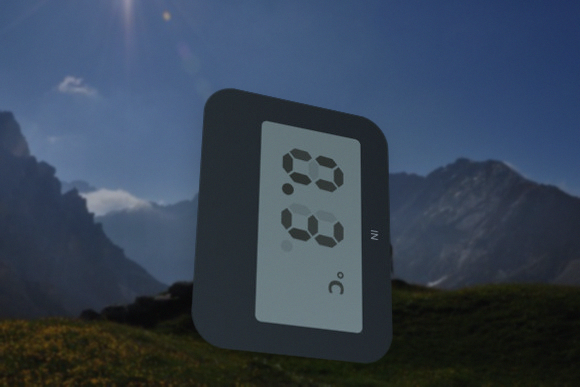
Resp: {"value": 0.3, "unit": "°C"}
